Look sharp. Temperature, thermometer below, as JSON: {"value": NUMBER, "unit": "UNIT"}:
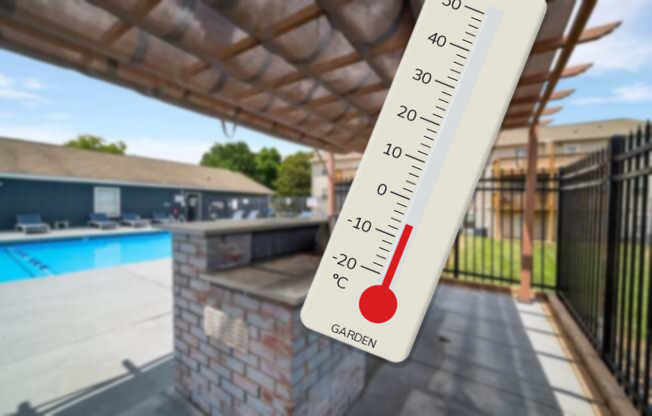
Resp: {"value": -6, "unit": "°C"}
